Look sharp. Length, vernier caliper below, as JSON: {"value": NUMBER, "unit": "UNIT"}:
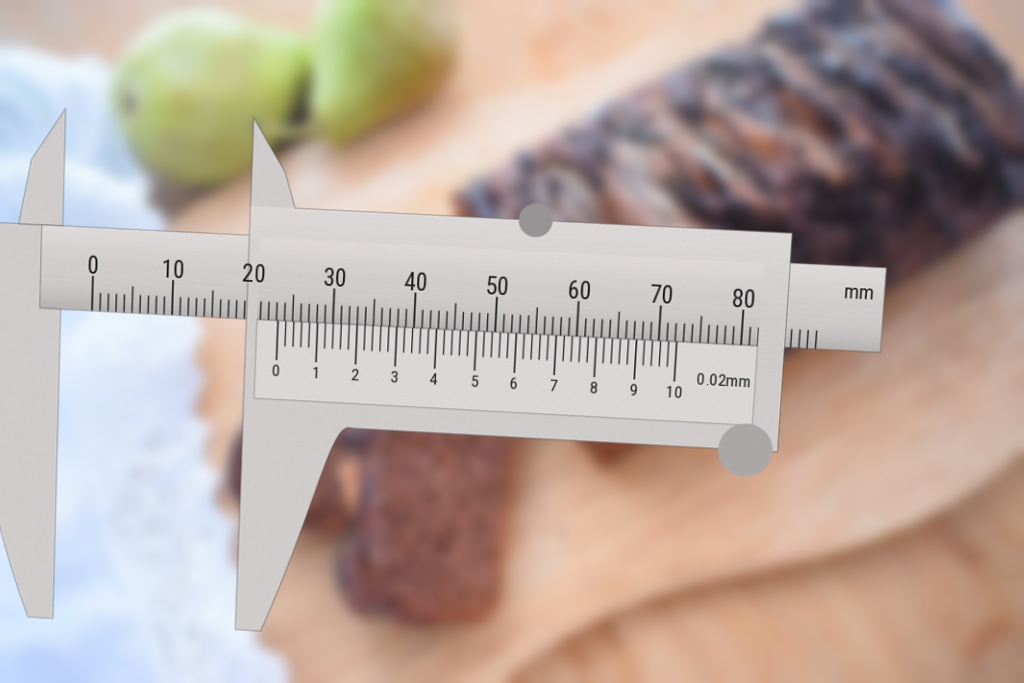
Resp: {"value": 23.2, "unit": "mm"}
